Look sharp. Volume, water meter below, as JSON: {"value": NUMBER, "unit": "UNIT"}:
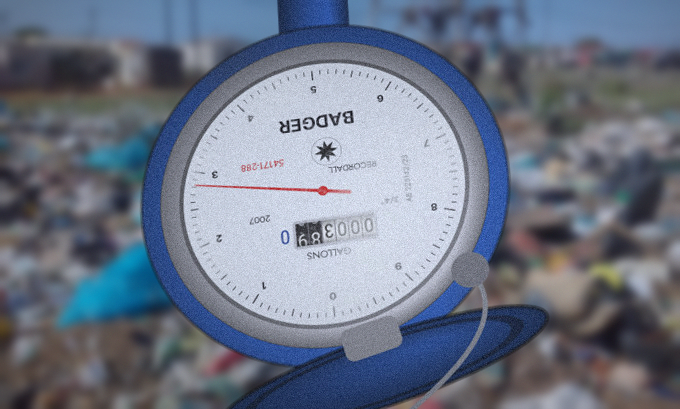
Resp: {"value": 3892.8, "unit": "gal"}
